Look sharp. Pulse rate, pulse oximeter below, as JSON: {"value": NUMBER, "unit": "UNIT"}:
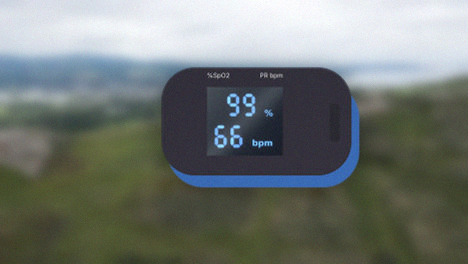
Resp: {"value": 66, "unit": "bpm"}
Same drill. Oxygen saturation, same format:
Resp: {"value": 99, "unit": "%"}
